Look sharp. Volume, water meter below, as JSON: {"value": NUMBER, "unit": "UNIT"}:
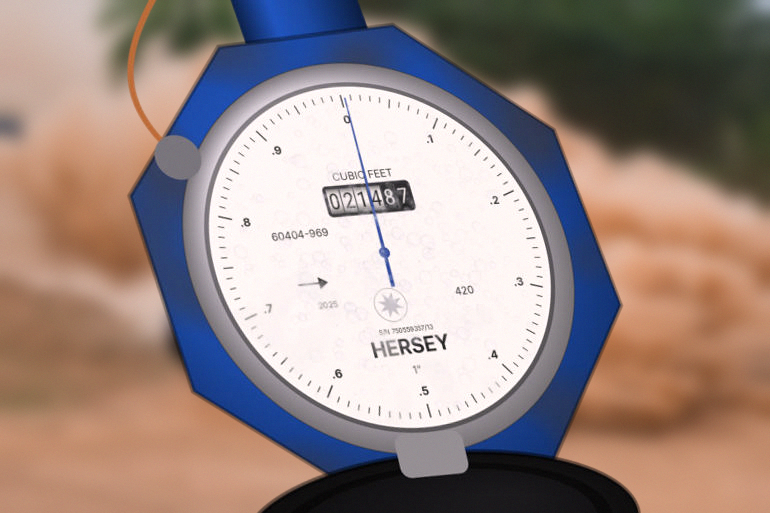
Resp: {"value": 21487.00, "unit": "ft³"}
